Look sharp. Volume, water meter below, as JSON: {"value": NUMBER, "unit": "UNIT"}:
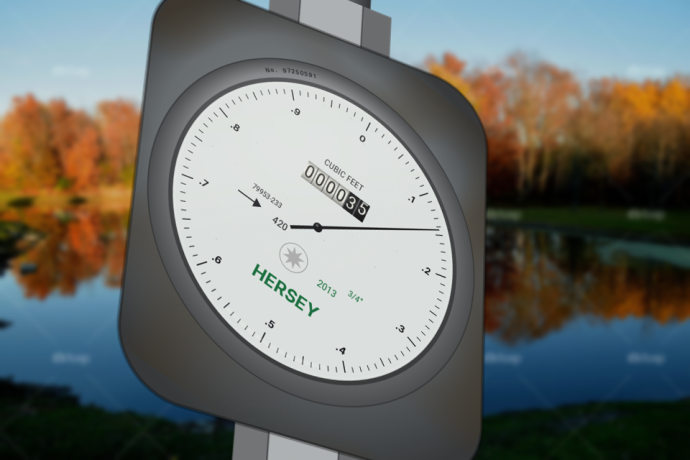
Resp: {"value": 35.14, "unit": "ft³"}
